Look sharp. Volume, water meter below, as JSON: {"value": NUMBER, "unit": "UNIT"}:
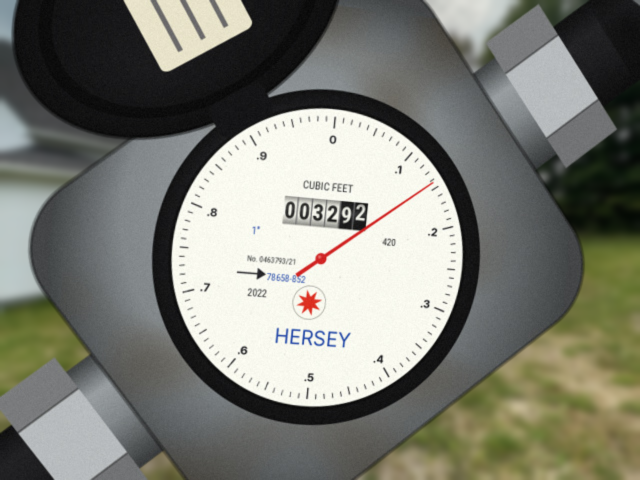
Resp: {"value": 3292.14, "unit": "ft³"}
